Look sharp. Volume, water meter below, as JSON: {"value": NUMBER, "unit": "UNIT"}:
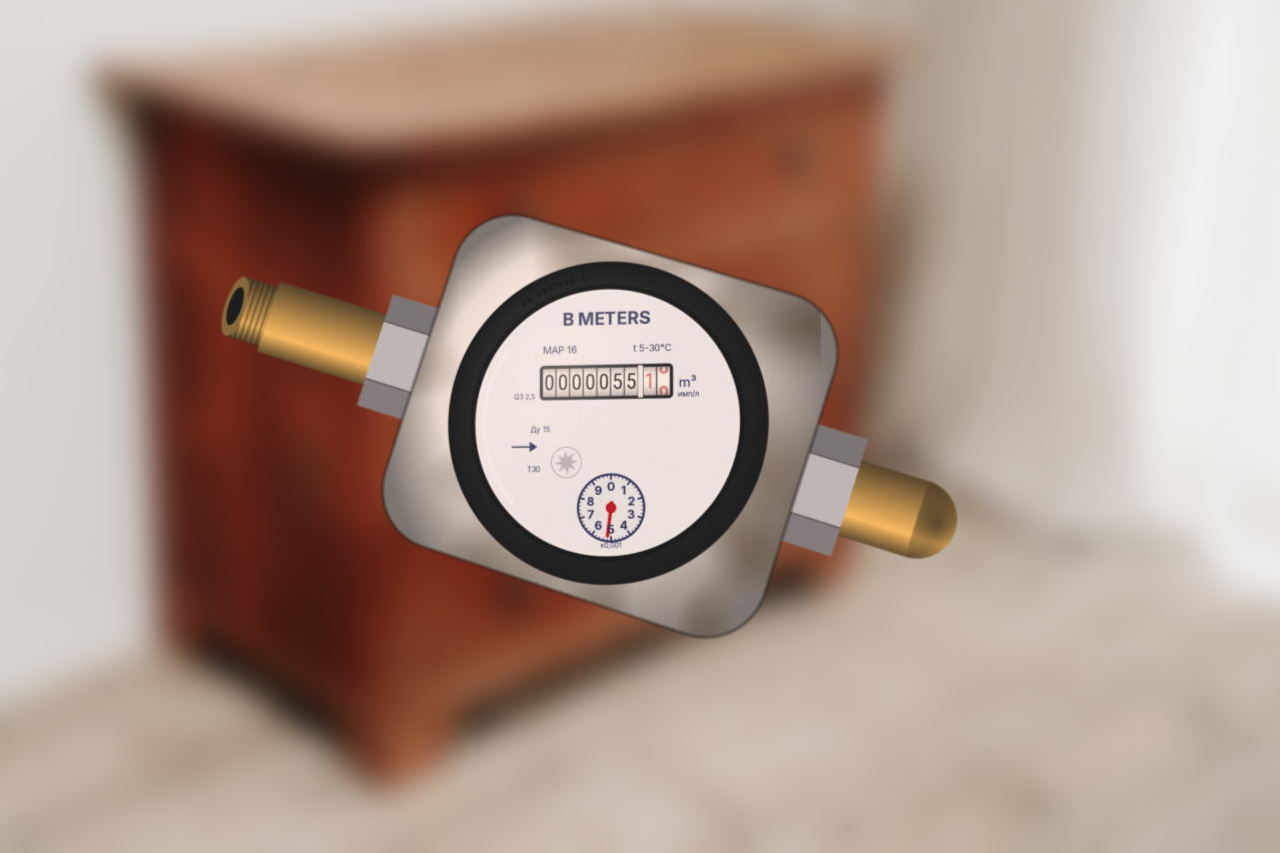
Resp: {"value": 55.185, "unit": "m³"}
